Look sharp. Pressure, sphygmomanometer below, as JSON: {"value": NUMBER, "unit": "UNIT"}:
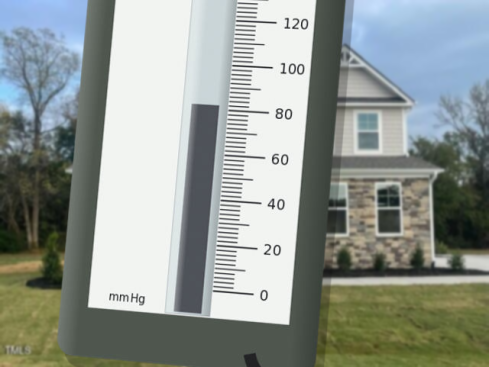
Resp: {"value": 82, "unit": "mmHg"}
